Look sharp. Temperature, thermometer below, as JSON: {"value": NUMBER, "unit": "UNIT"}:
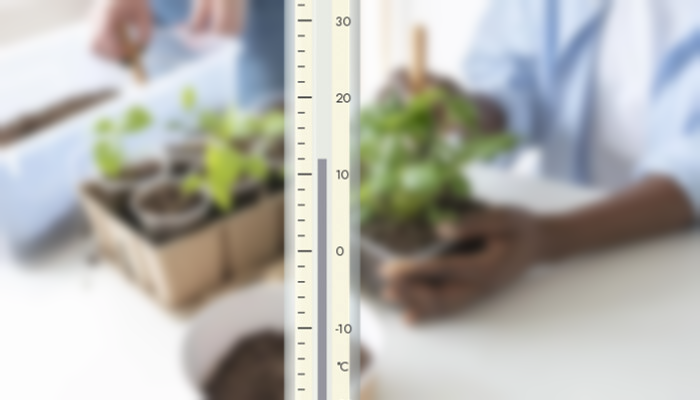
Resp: {"value": 12, "unit": "°C"}
